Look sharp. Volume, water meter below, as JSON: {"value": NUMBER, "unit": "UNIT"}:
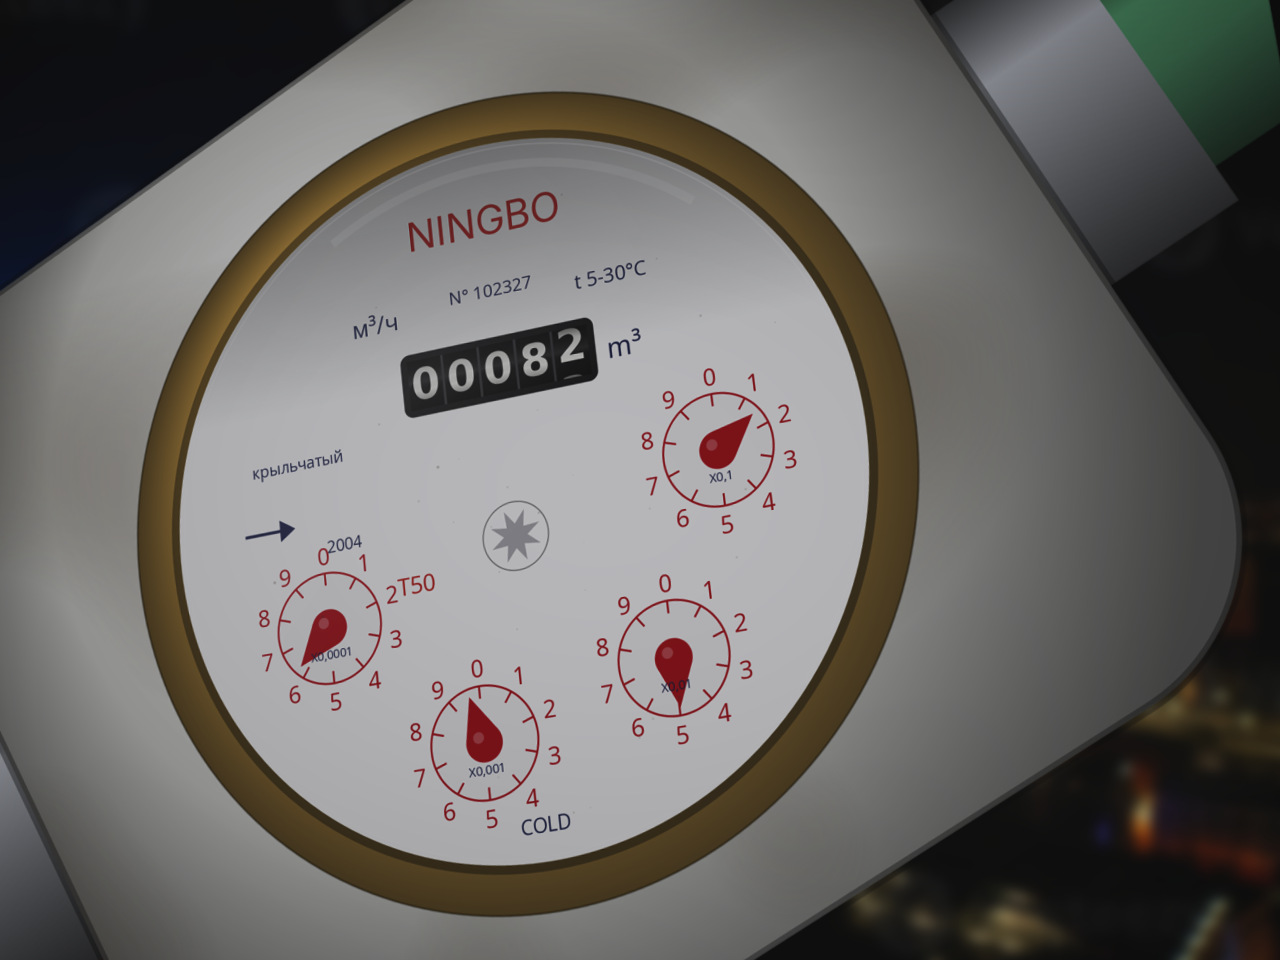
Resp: {"value": 82.1496, "unit": "m³"}
